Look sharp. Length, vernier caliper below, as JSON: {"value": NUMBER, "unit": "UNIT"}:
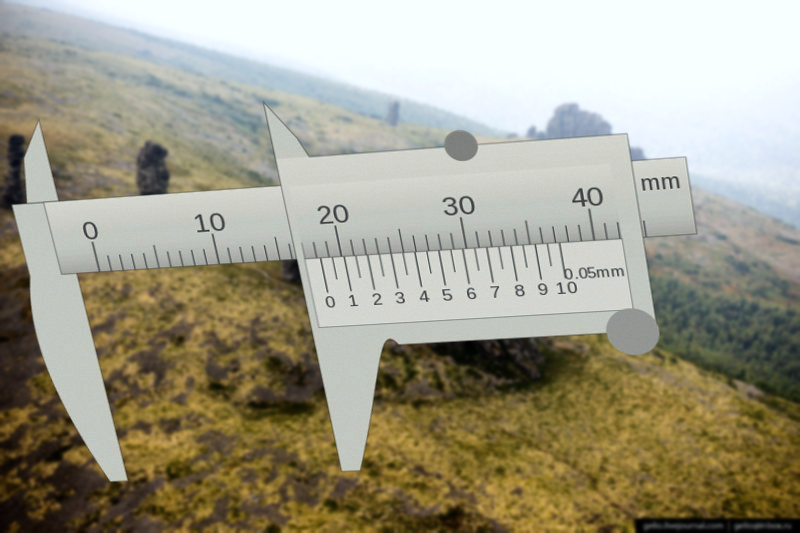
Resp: {"value": 18.3, "unit": "mm"}
